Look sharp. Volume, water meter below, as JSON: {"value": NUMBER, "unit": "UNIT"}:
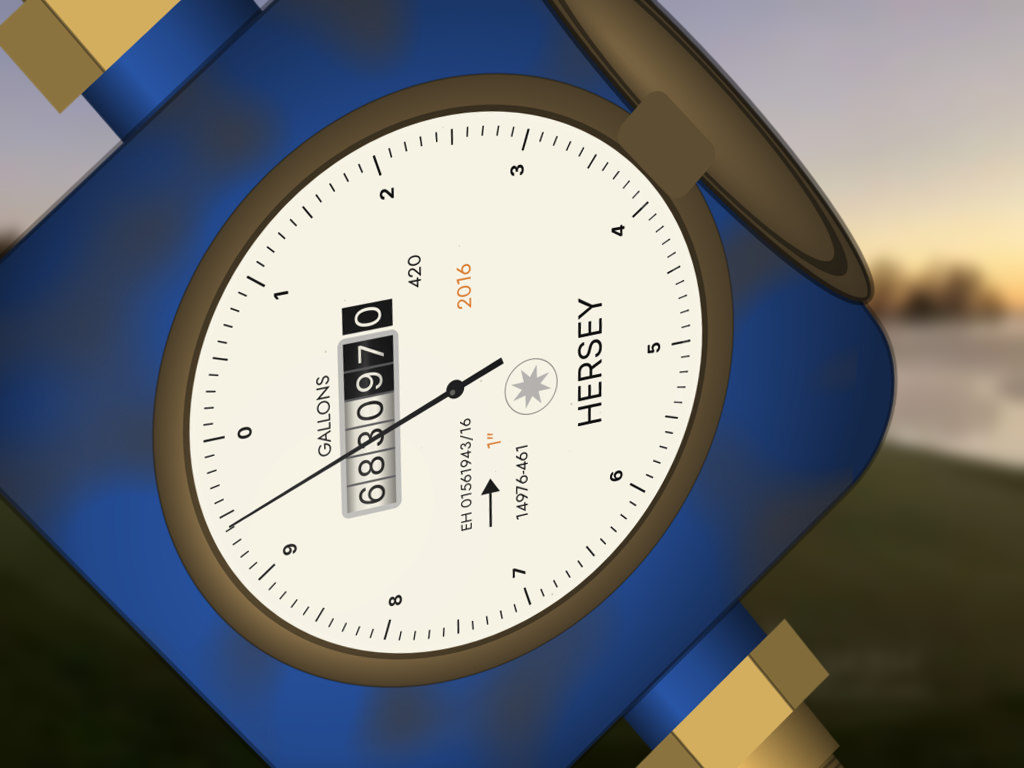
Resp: {"value": 6830969.4, "unit": "gal"}
